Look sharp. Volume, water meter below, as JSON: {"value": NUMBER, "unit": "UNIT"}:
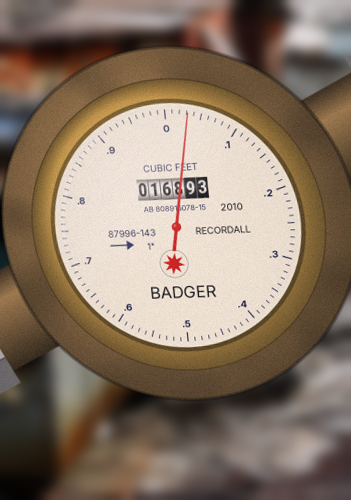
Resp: {"value": 16893.03, "unit": "ft³"}
